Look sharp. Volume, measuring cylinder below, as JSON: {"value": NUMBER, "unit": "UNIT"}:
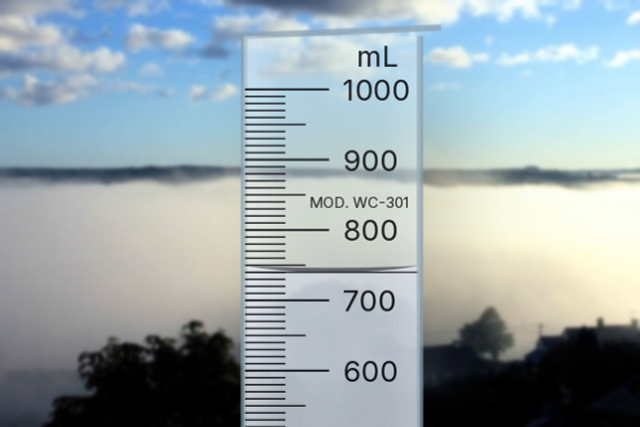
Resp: {"value": 740, "unit": "mL"}
